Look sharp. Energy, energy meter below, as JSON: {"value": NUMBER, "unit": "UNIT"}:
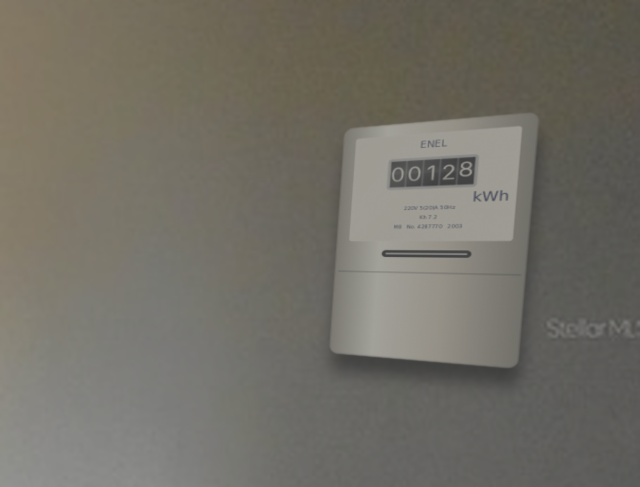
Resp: {"value": 128, "unit": "kWh"}
